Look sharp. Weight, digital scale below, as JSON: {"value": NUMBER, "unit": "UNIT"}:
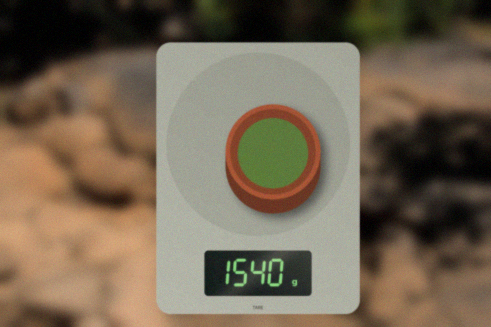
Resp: {"value": 1540, "unit": "g"}
